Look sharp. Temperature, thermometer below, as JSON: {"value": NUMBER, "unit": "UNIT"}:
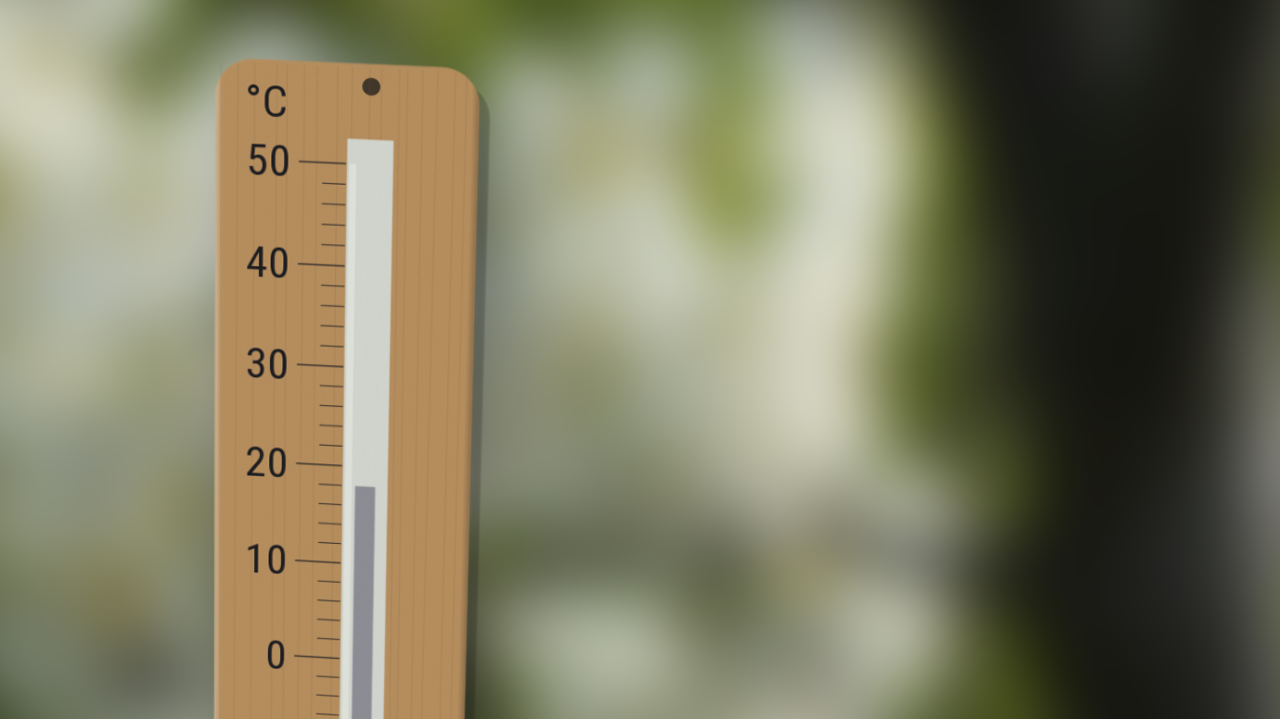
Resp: {"value": 18, "unit": "°C"}
